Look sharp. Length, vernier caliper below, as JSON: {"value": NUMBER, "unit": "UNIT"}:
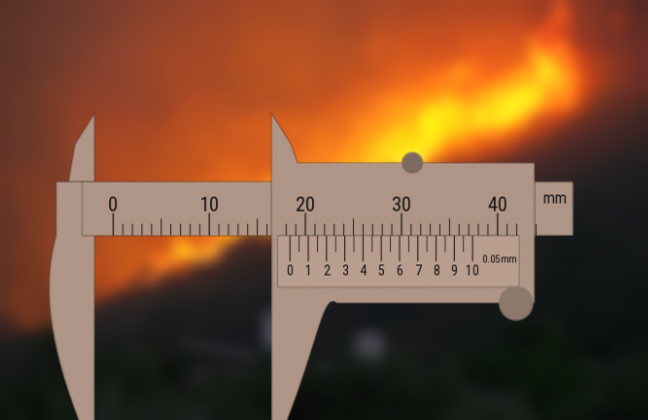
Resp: {"value": 18.4, "unit": "mm"}
